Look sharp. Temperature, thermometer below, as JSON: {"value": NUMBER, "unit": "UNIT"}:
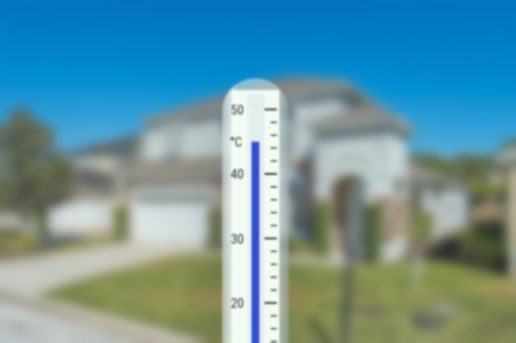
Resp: {"value": 45, "unit": "°C"}
